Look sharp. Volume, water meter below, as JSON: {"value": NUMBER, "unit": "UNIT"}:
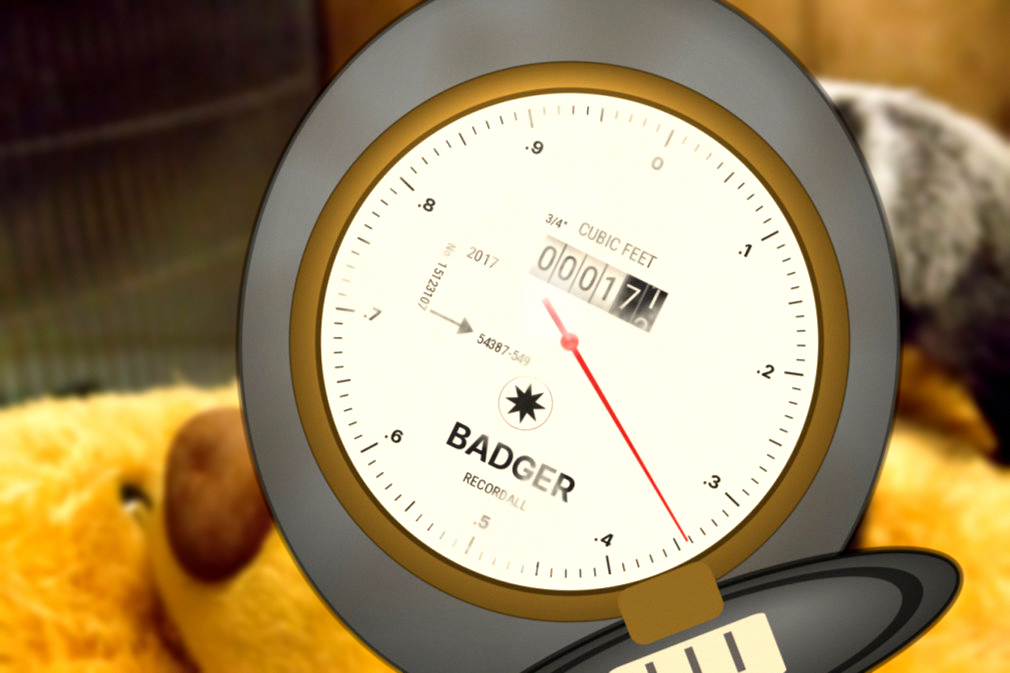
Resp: {"value": 171.34, "unit": "ft³"}
